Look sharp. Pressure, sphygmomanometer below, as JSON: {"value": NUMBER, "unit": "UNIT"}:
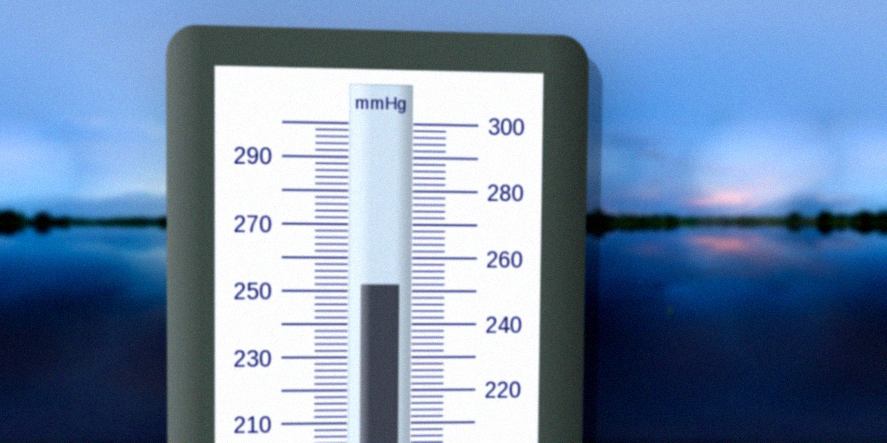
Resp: {"value": 252, "unit": "mmHg"}
